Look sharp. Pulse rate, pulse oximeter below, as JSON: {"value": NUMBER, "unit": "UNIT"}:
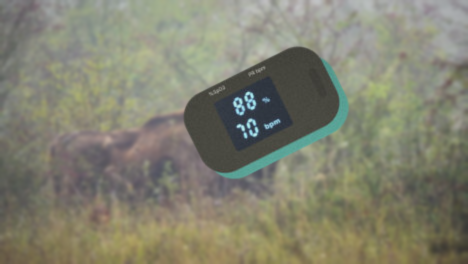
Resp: {"value": 70, "unit": "bpm"}
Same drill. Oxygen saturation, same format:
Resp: {"value": 88, "unit": "%"}
